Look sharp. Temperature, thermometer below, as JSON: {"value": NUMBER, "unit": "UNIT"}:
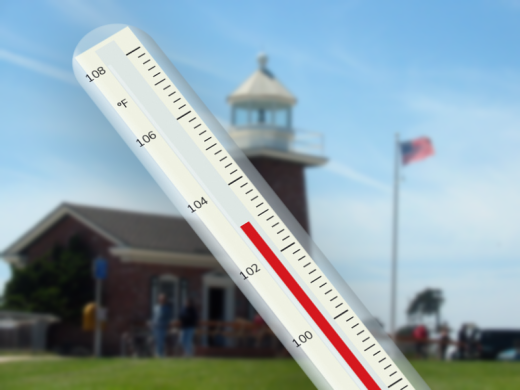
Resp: {"value": 103, "unit": "°F"}
